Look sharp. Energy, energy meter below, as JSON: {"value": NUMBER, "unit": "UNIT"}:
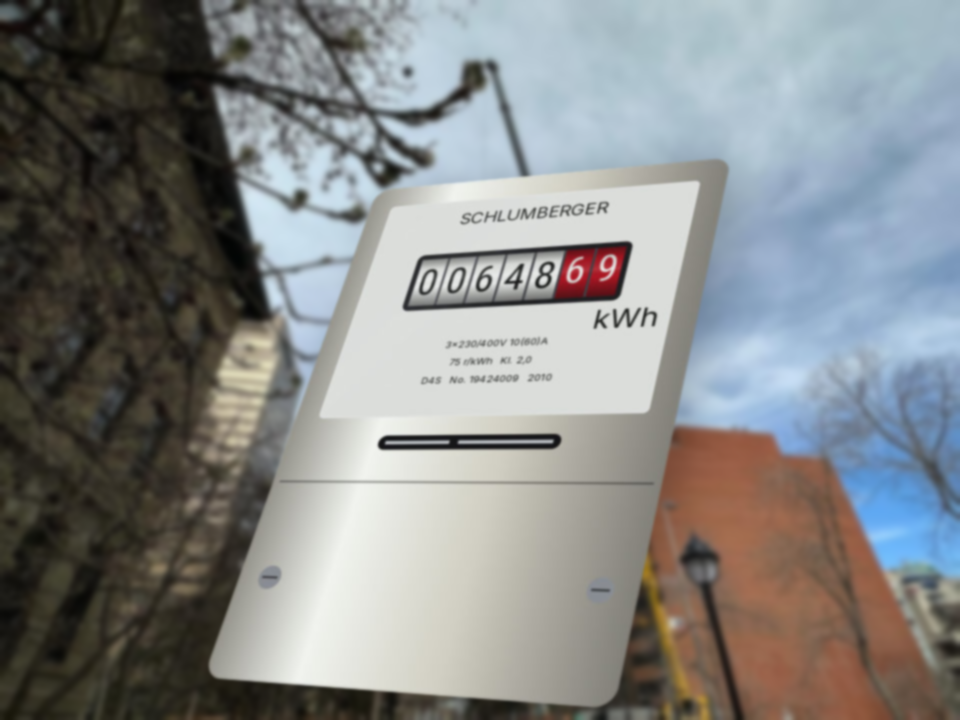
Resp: {"value": 648.69, "unit": "kWh"}
